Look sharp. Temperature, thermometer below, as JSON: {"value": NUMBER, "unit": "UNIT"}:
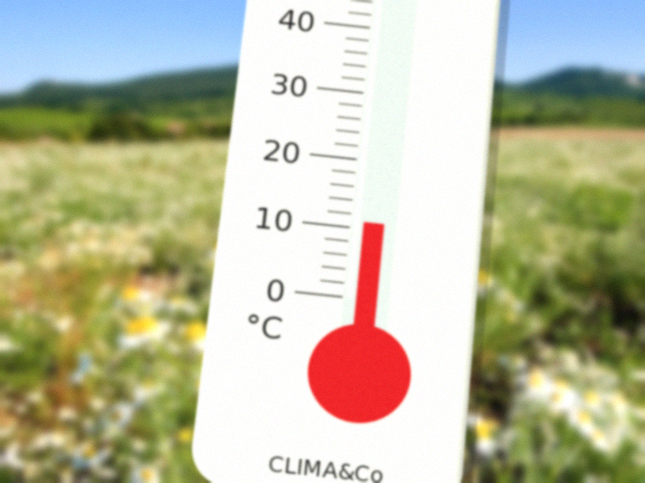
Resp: {"value": 11, "unit": "°C"}
